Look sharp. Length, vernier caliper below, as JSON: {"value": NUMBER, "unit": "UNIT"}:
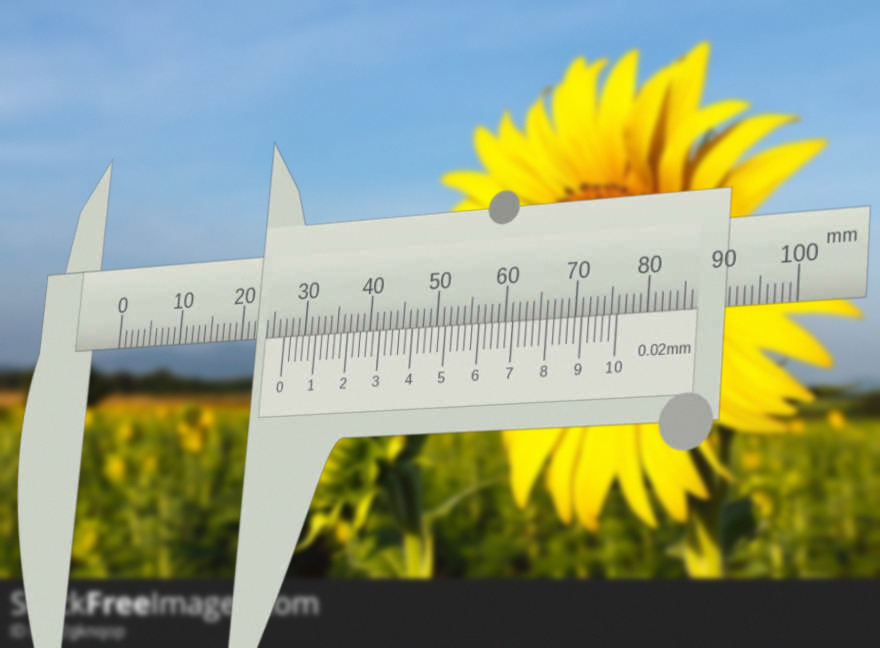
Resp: {"value": 26.8, "unit": "mm"}
